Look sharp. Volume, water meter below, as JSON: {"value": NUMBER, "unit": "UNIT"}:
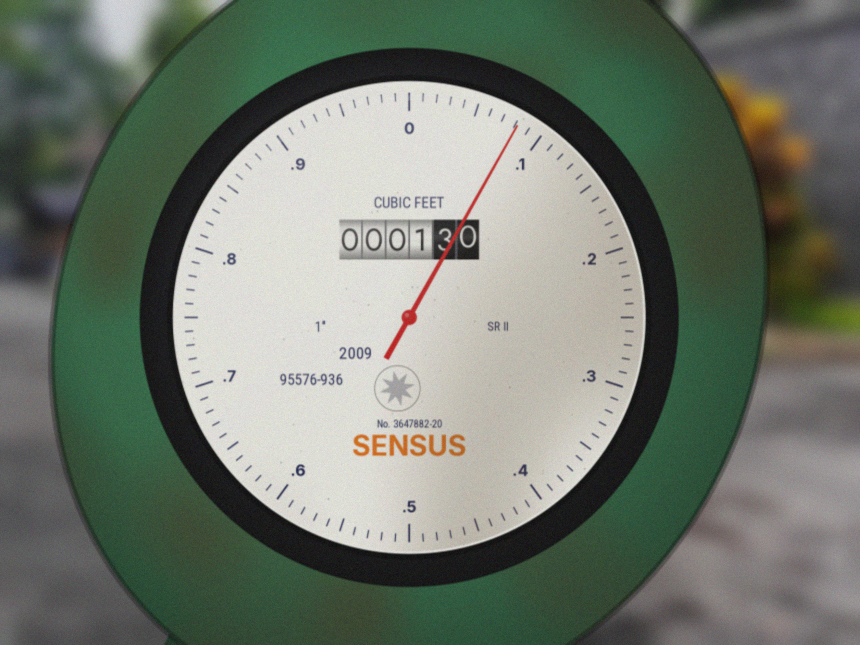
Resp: {"value": 130.08, "unit": "ft³"}
